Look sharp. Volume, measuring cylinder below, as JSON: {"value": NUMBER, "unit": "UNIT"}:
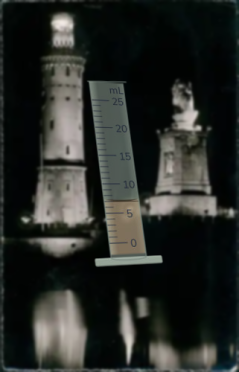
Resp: {"value": 7, "unit": "mL"}
